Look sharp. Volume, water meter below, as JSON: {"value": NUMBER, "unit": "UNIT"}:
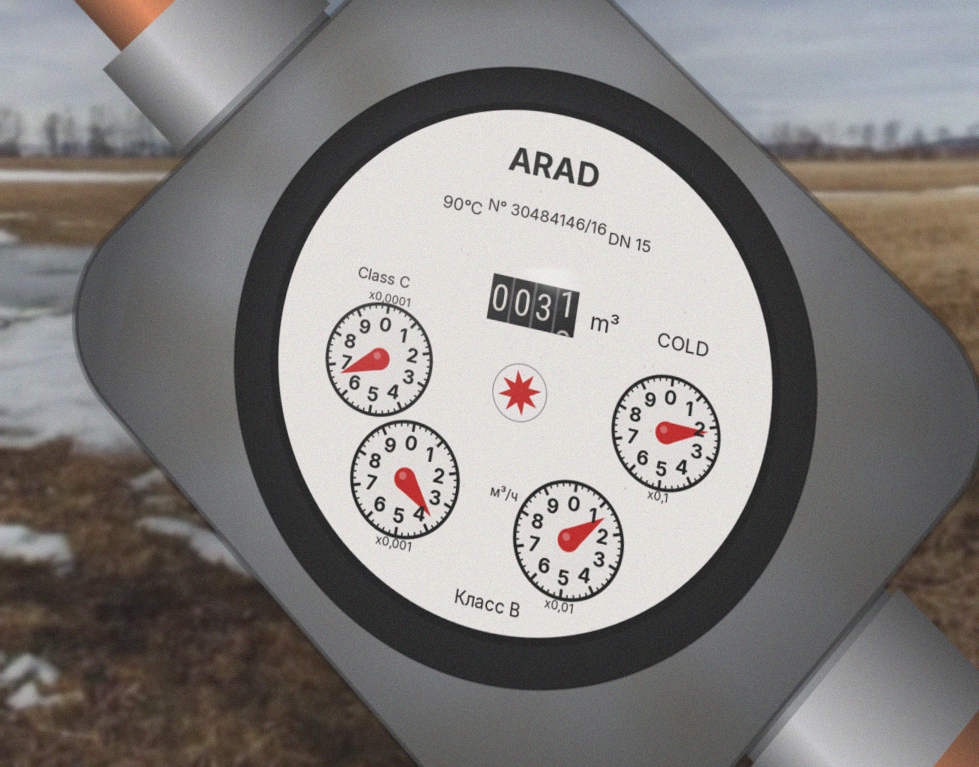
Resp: {"value": 31.2136, "unit": "m³"}
